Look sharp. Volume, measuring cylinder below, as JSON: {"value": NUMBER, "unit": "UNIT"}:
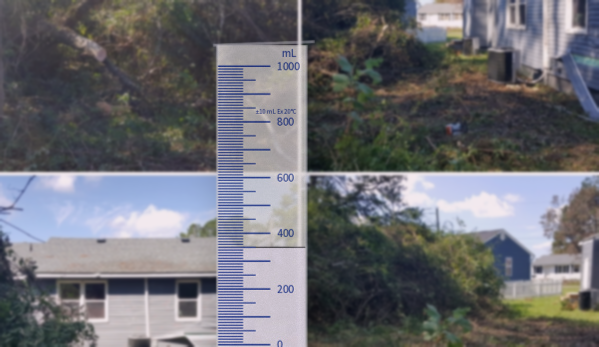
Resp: {"value": 350, "unit": "mL"}
